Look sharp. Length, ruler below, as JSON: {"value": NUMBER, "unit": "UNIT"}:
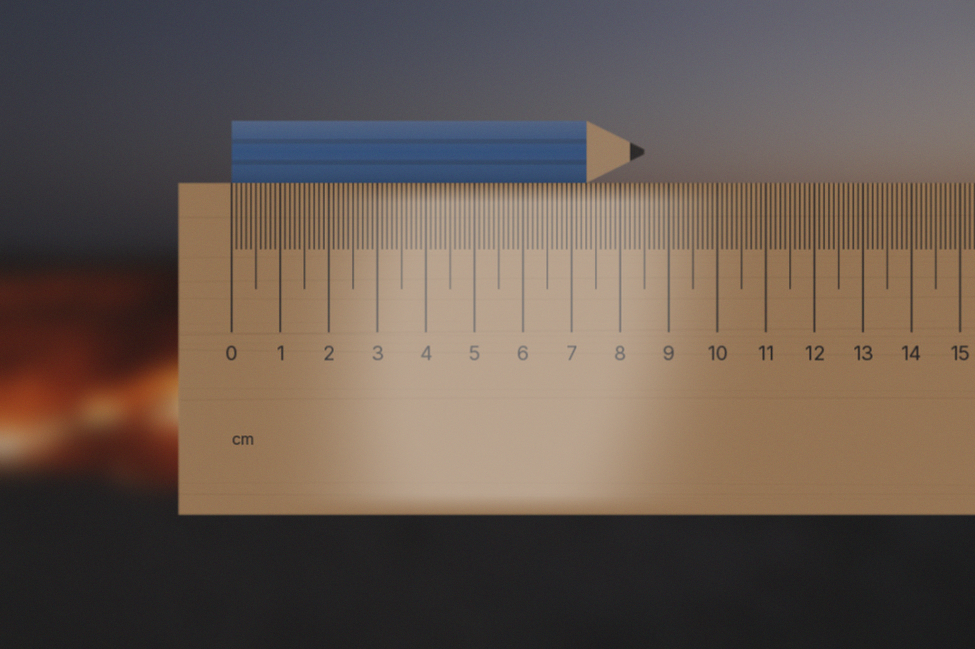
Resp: {"value": 8.5, "unit": "cm"}
